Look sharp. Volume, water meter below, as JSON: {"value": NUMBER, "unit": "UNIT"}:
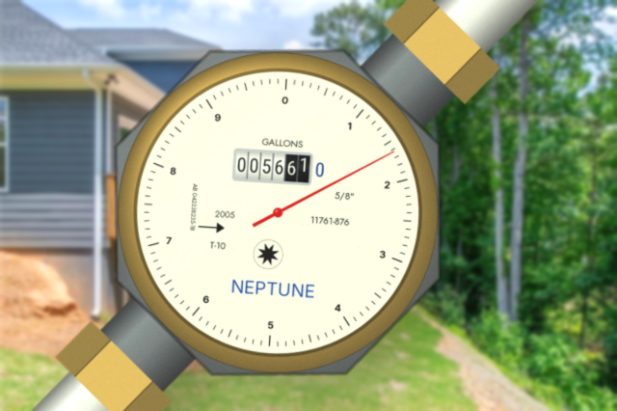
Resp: {"value": 56611.6, "unit": "gal"}
